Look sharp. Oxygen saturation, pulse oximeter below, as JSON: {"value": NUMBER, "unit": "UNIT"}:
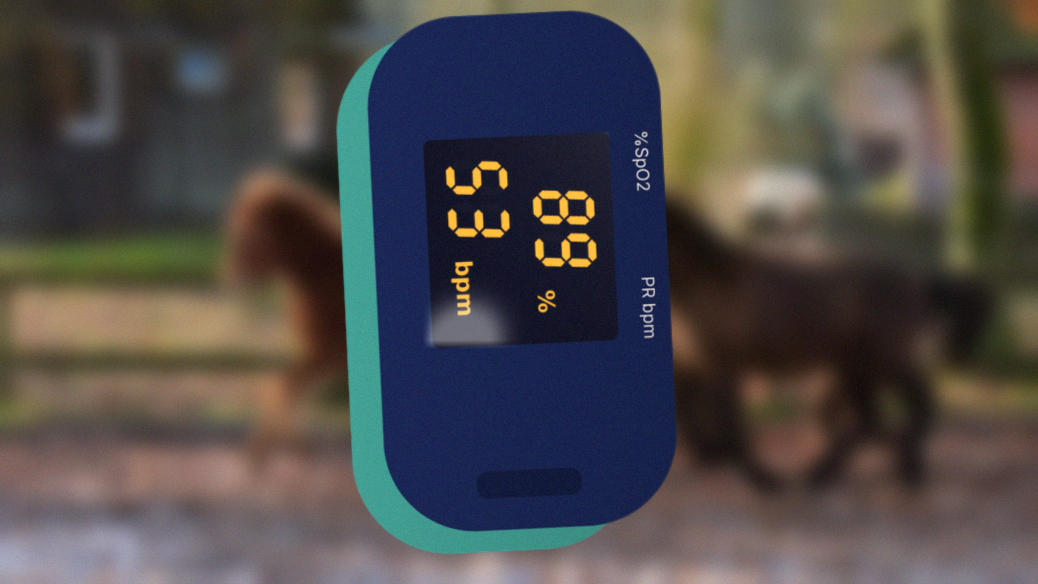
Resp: {"value": 89, "unit": "%"}
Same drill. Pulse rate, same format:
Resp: {"value": 53, "unit": "bpm"}
